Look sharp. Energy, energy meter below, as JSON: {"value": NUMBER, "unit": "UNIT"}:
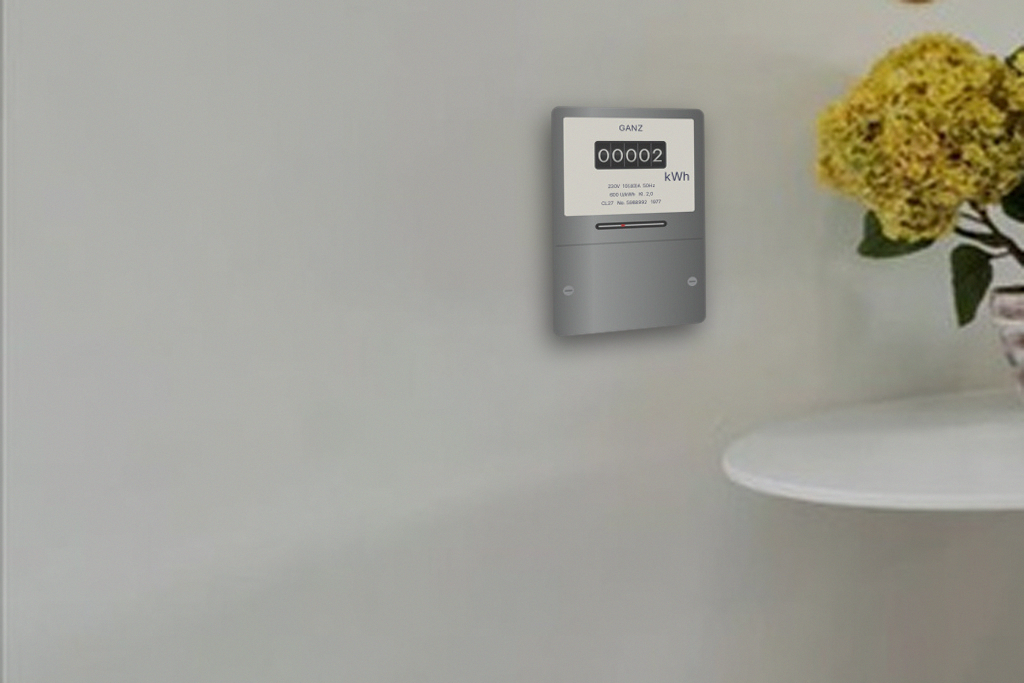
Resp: {"value": 2, "unit": "kWh"}
